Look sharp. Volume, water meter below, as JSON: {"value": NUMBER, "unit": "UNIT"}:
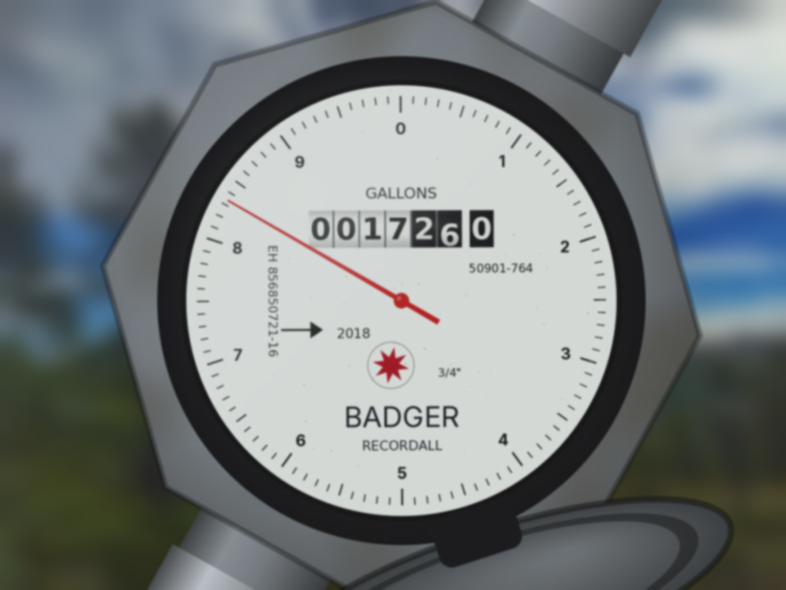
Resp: {"value": 17258.3, "unit": "gal"}
